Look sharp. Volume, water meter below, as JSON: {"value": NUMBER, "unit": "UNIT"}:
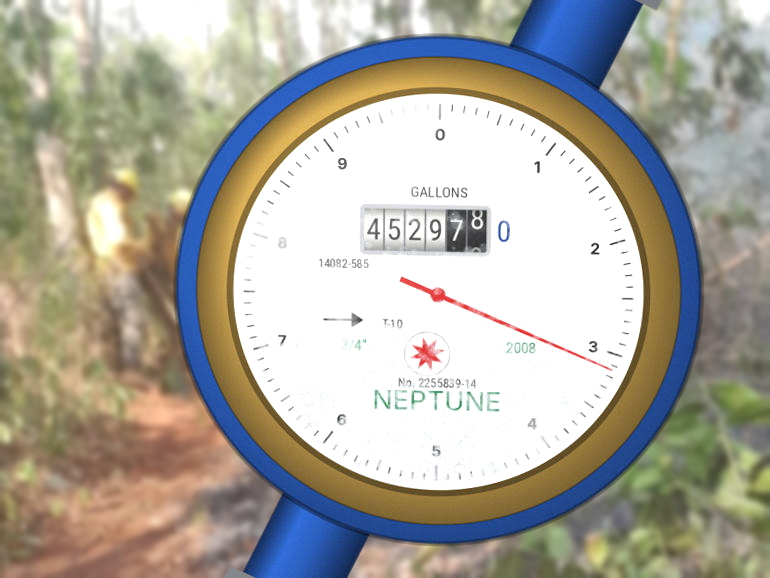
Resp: {"value": 4529783.1, "unit": "gal"}
